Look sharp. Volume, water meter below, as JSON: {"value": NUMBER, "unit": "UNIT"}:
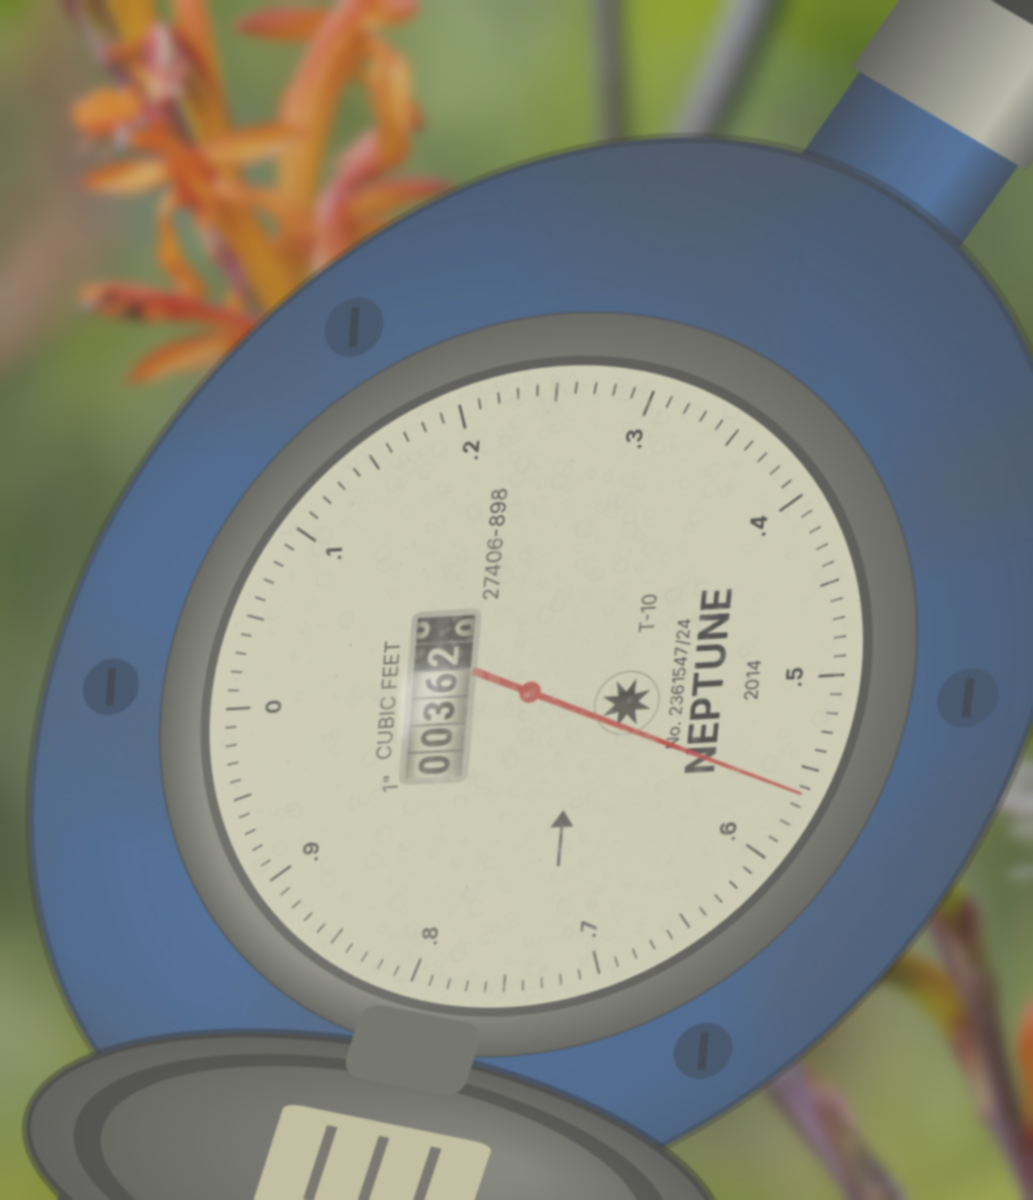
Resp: {"value": 3628.56, "unit": "ft³"}
